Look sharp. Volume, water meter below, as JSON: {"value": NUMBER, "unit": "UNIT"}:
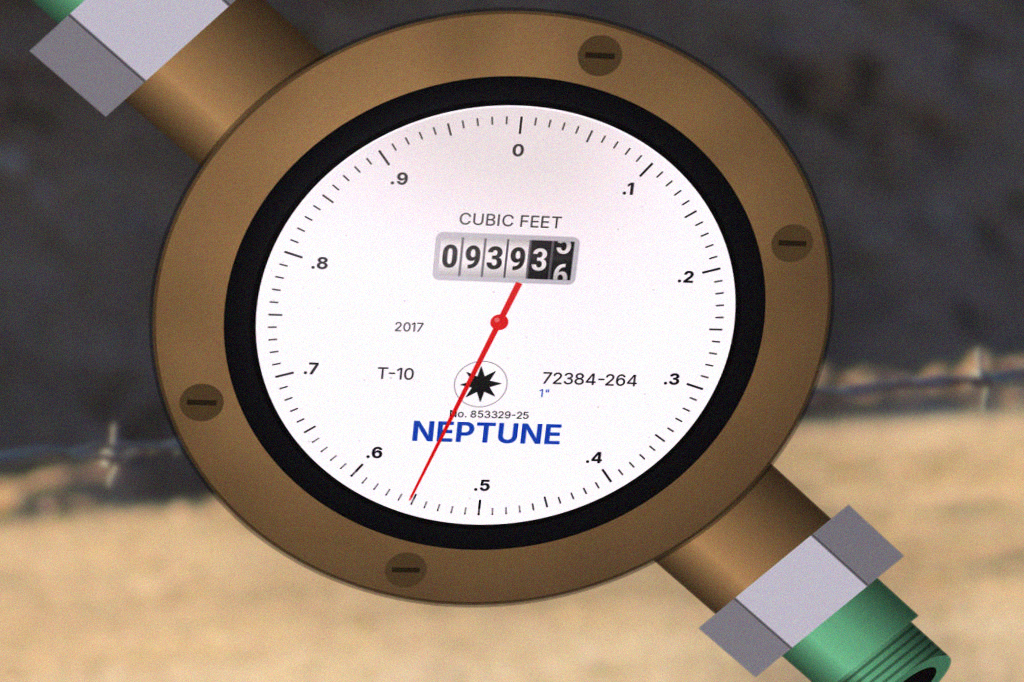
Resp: {"value": 93935.55, "unit": "ft³"}
